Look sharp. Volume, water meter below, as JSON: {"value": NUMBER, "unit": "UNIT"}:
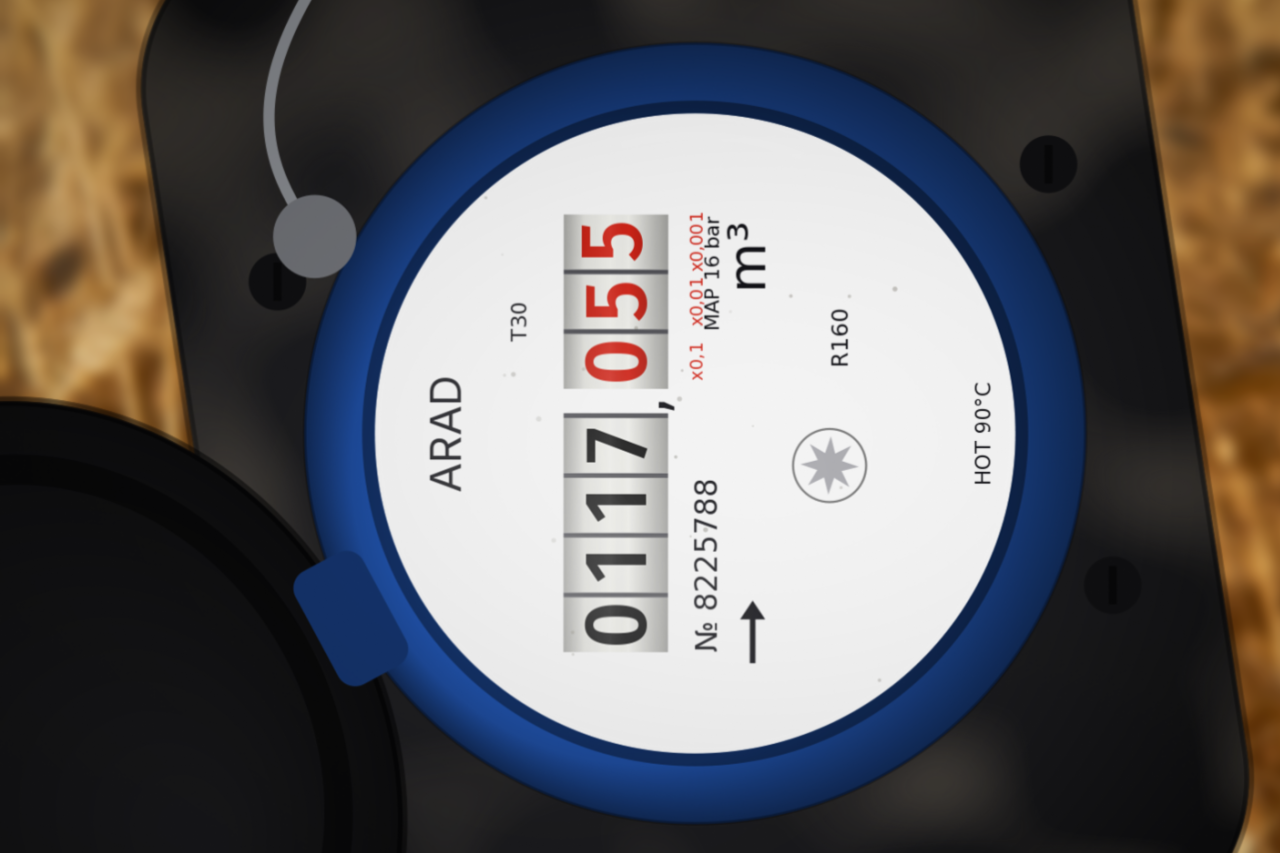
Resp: {"value": 117.055, "unit": "m³"}
